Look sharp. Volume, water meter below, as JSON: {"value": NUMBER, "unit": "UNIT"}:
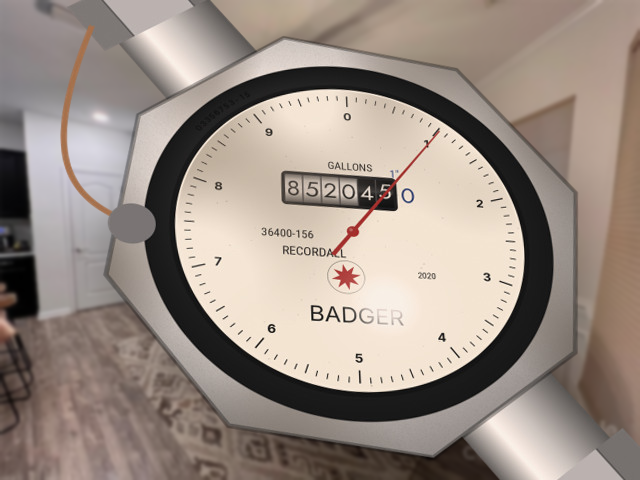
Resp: {"value": 8520451.0, "unit": "gal"}
